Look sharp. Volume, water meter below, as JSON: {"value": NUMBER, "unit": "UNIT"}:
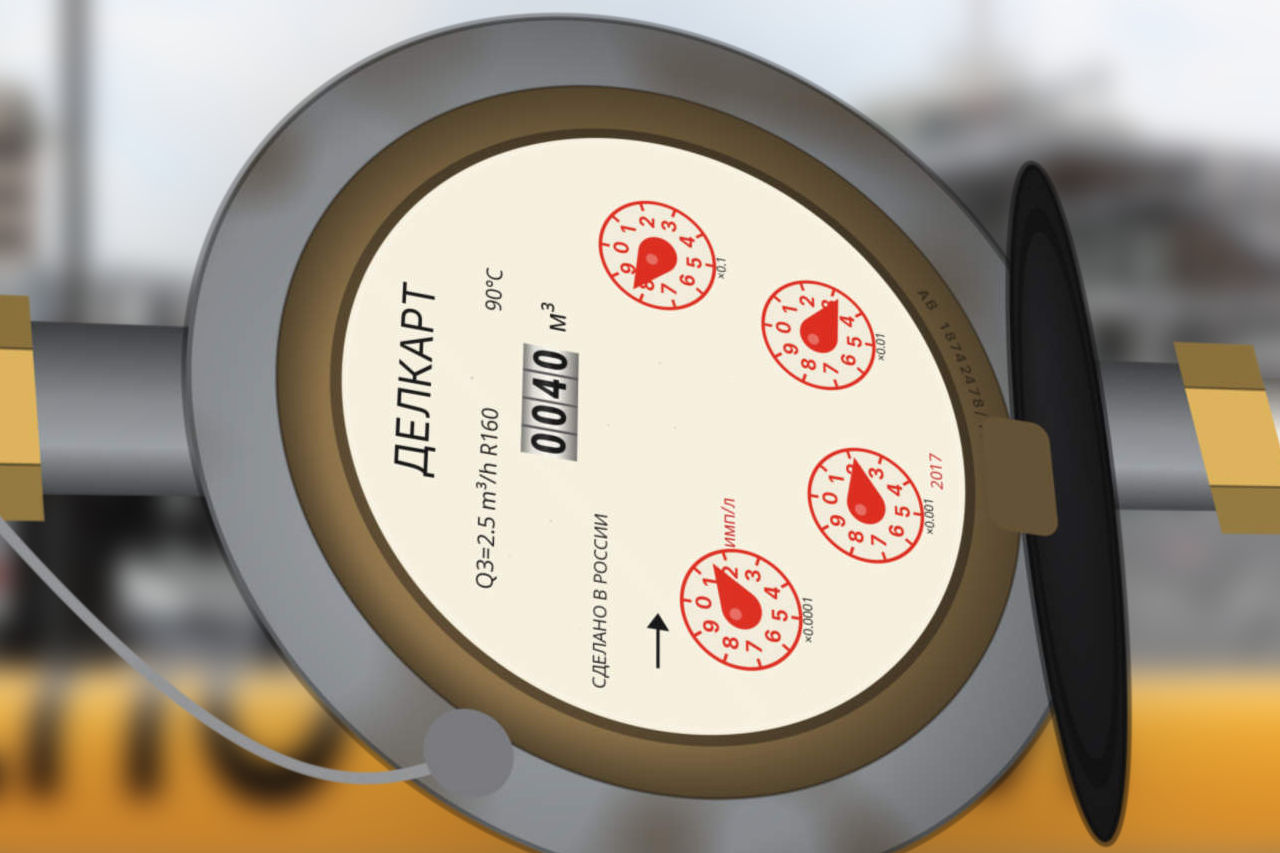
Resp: {"value": 40.8321, "unit": "m³"}
